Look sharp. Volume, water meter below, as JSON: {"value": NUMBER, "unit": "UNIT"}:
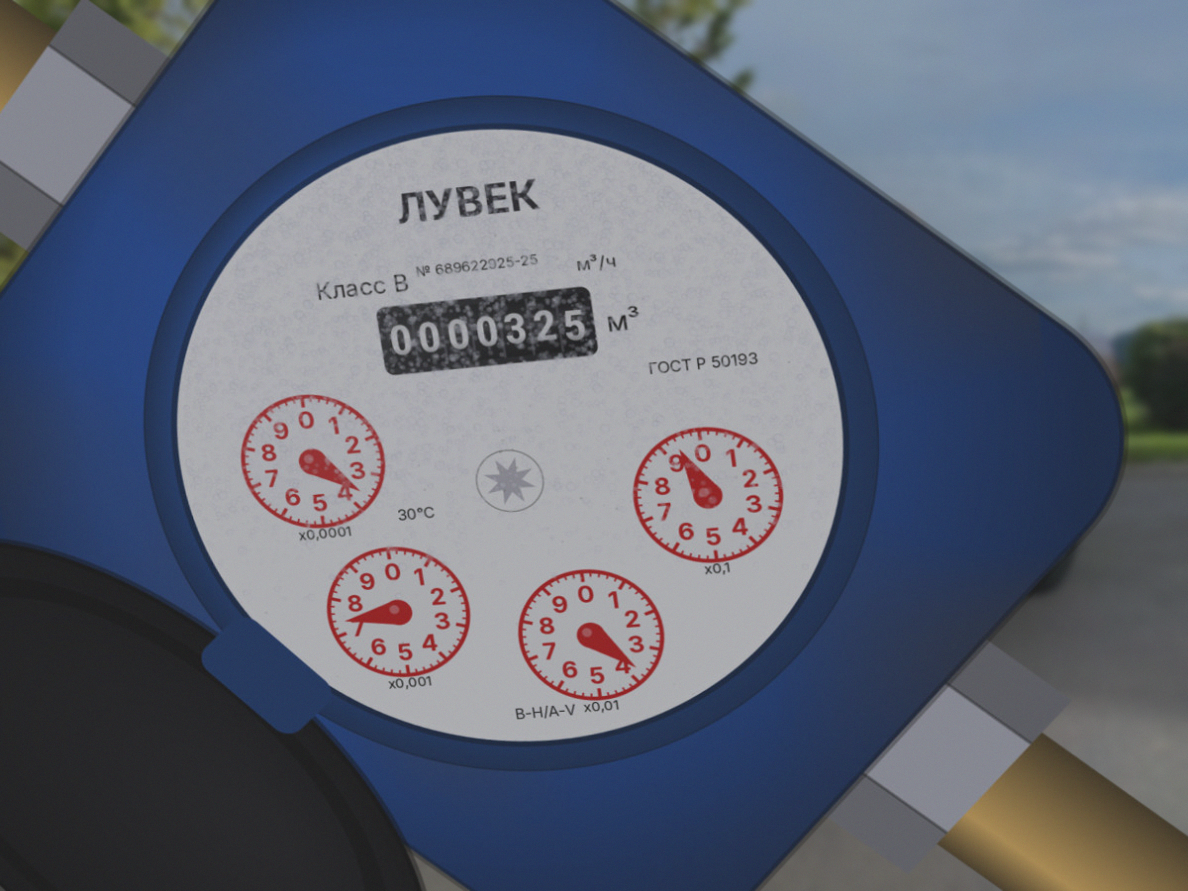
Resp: {"value": 324.9373, "unit": "m³"}
